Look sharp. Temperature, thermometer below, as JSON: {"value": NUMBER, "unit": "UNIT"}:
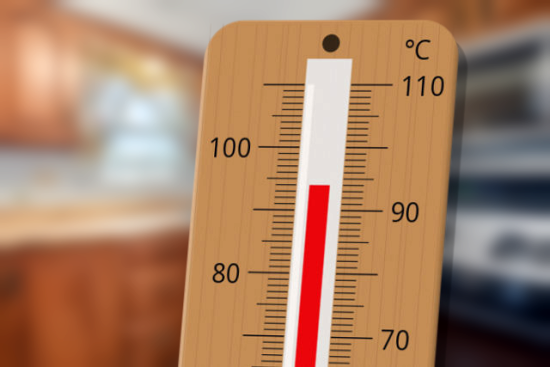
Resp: {"value": 94, "unit": "°C"}
